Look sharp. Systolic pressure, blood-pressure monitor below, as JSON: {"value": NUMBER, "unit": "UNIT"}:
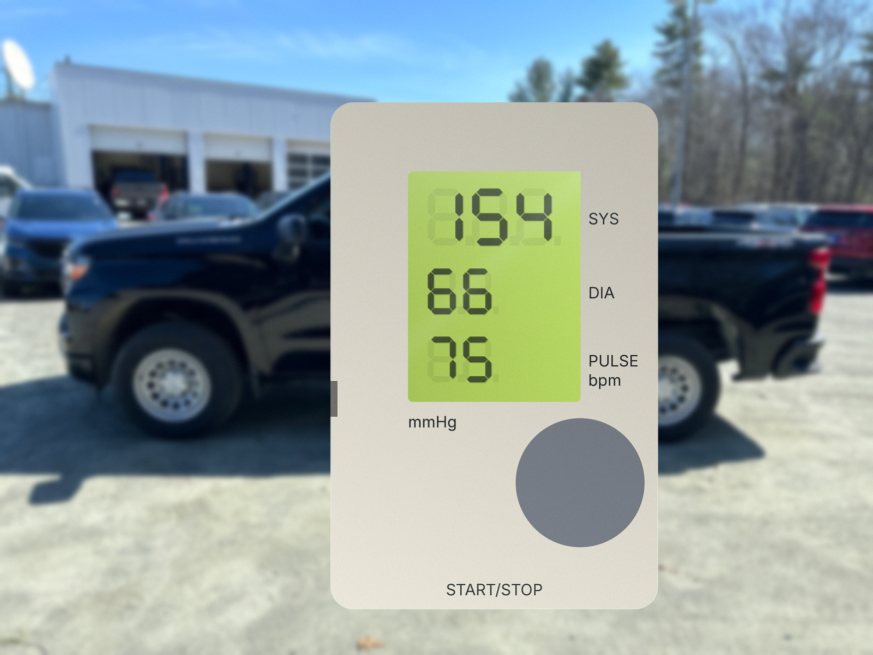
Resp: {"value": 154, "unit": "mmHg"}
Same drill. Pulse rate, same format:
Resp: {"value": 75, "unit": "bpm"}
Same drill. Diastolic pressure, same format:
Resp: {"value": 66, "unit": "mmHg"}
